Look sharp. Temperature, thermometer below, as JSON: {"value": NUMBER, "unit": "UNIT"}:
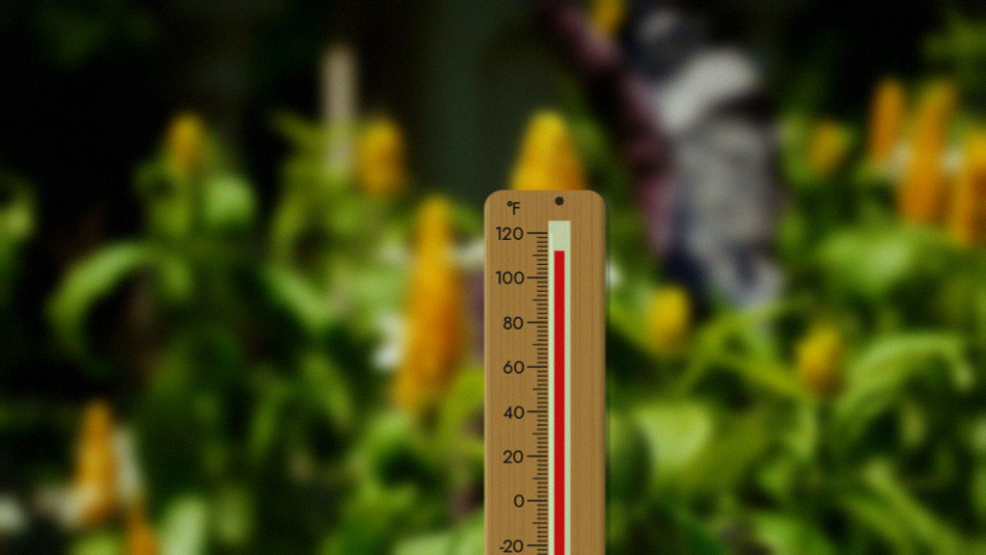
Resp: {"value": 112, "unit": "°F"}
